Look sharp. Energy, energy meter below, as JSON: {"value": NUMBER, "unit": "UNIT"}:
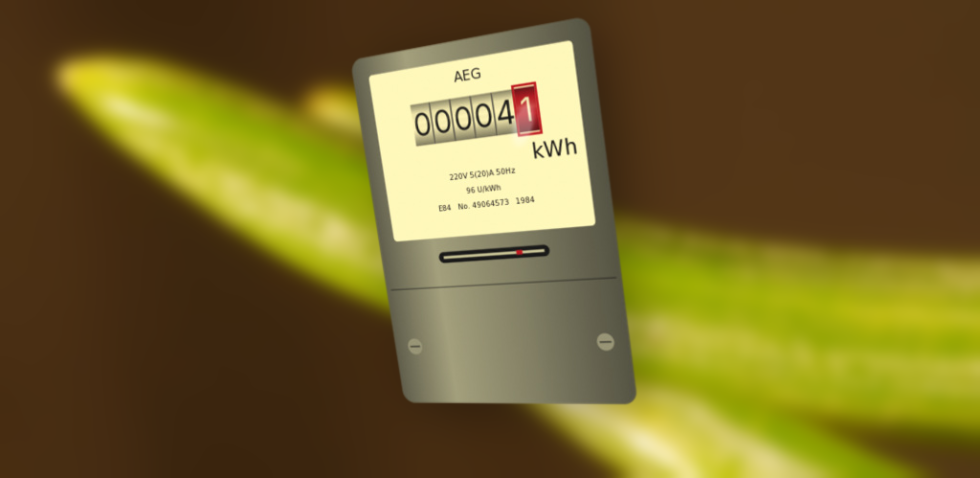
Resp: {"value": 4.1, "unit": "kWh"}
